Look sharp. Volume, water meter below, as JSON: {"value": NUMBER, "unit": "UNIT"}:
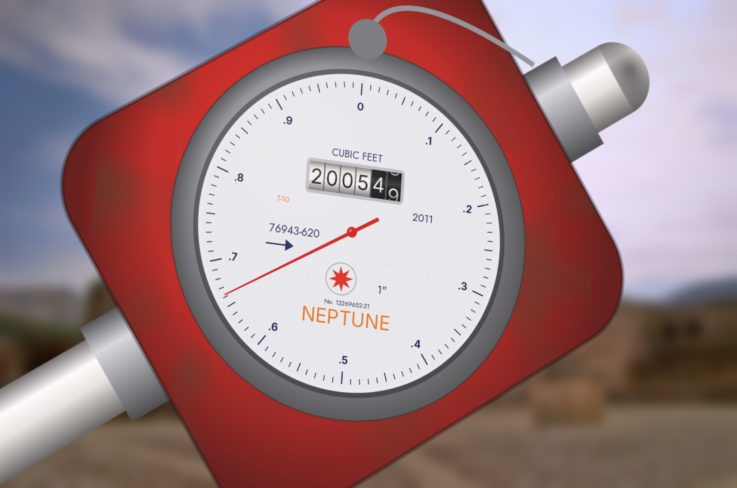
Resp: {"value": 200548.66, "unit": "ft³"}
